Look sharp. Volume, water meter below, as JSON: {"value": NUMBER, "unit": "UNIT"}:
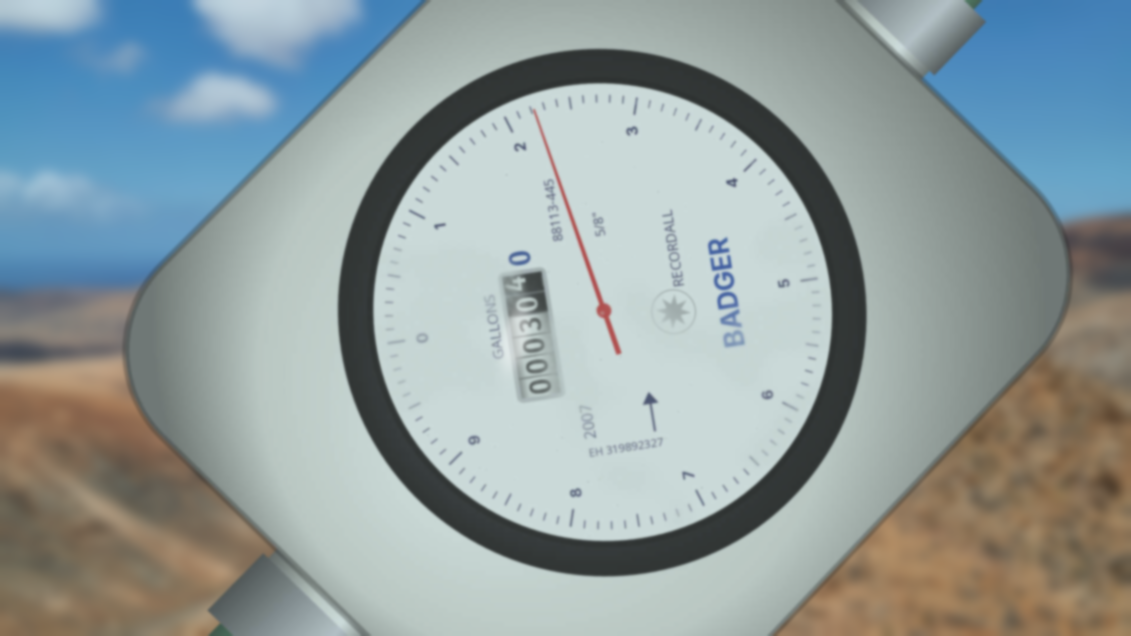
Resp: {"value": 3042.2, "unit": "gal"}
